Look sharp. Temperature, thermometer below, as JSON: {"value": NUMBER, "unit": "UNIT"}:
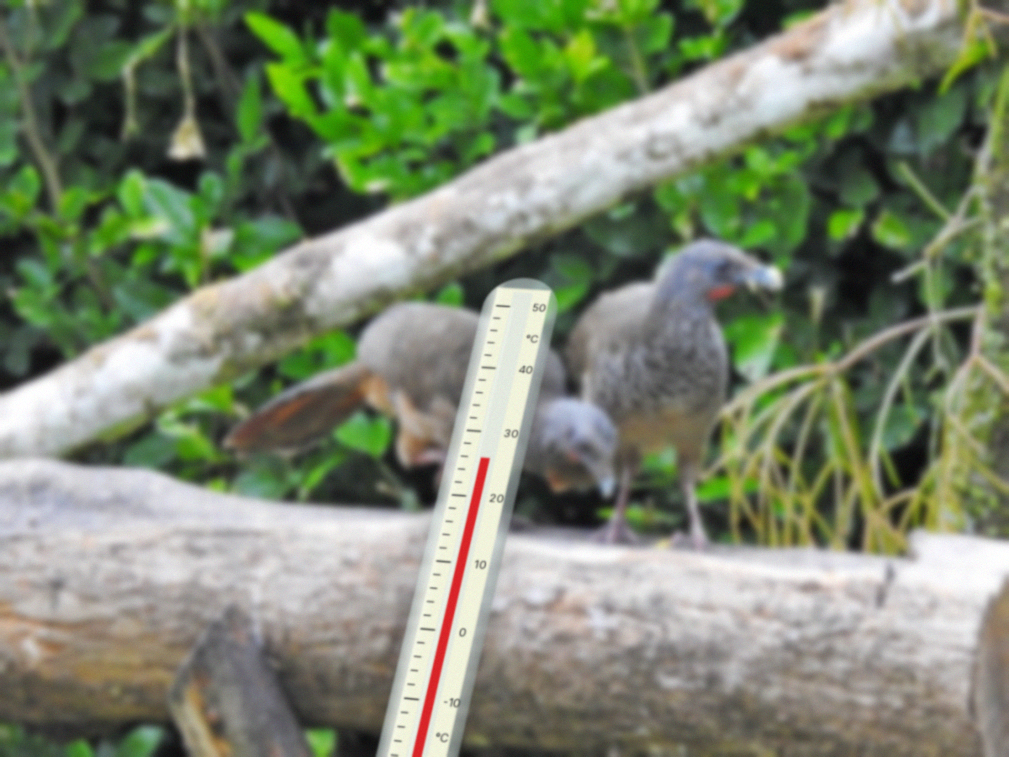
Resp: {"value": 26, "unit": "°C"}
